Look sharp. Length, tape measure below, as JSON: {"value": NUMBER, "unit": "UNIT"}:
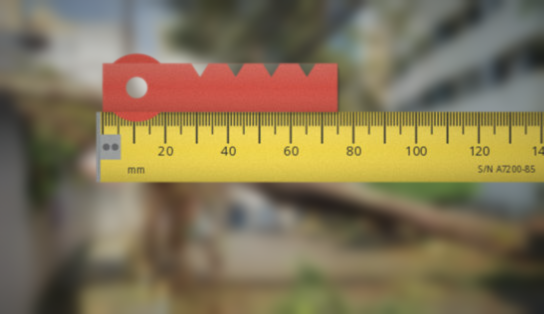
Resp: {"value": 75, "unit": "mm"}
